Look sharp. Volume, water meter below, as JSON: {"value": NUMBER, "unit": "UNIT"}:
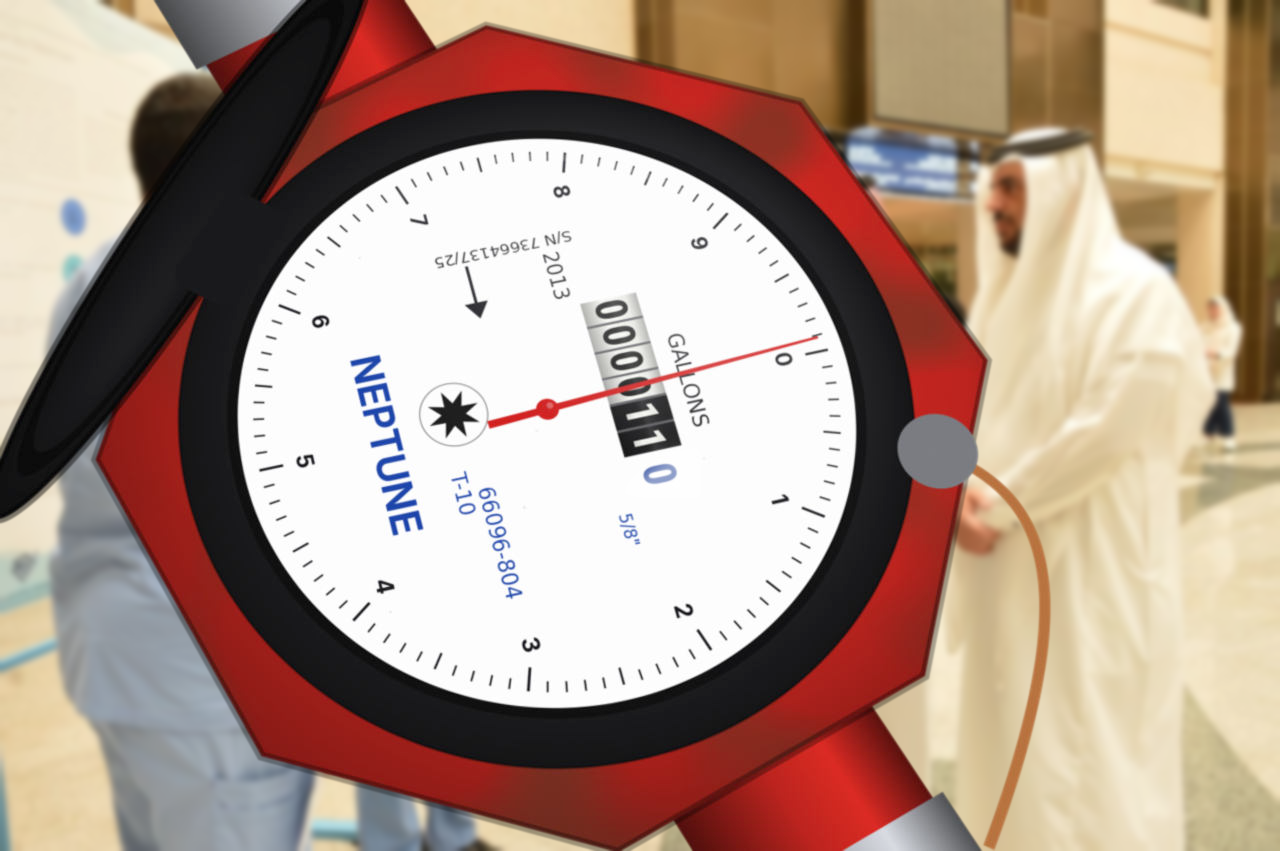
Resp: {"value": 109.9, "unit": "gal"}
